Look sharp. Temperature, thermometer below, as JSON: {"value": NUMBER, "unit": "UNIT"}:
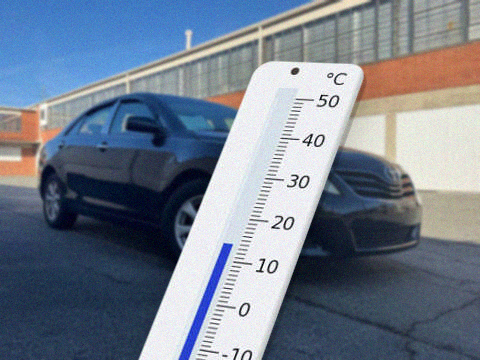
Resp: {"value": 14, "unit": "°C"}
